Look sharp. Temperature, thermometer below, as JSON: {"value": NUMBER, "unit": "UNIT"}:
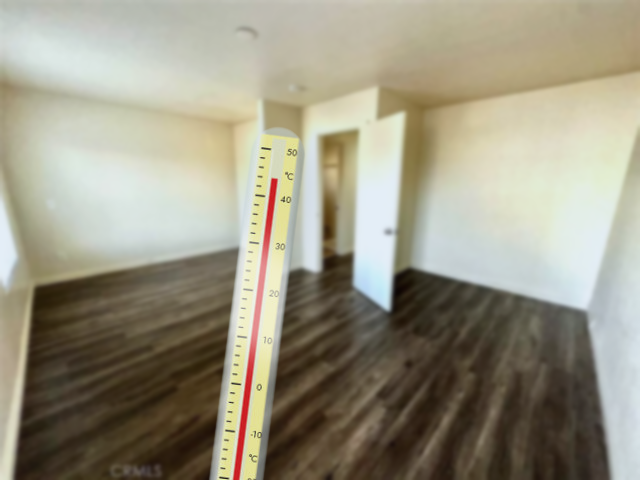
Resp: {"value": 44, "unit": "°C"}
